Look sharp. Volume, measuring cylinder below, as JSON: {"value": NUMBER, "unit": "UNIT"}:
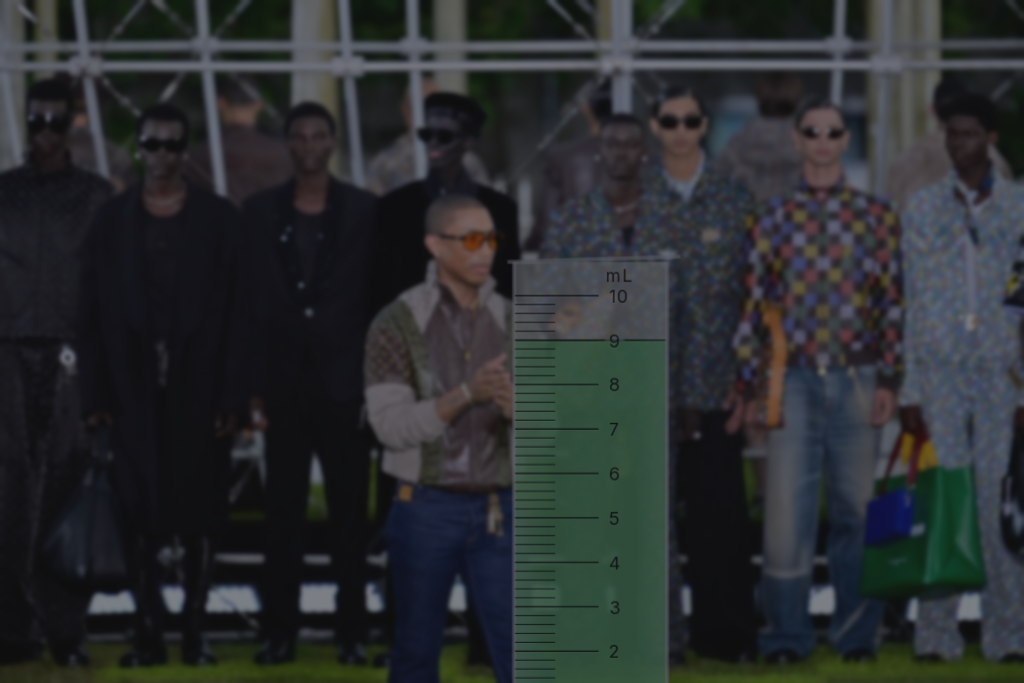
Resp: {"value": 9, "unit": "mL"}
